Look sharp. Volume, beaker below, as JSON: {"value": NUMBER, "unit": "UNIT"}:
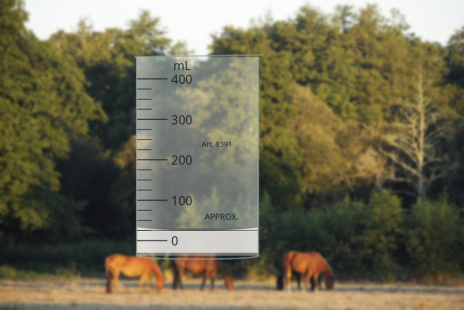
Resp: {"value": 25, "unit": "mL"}
